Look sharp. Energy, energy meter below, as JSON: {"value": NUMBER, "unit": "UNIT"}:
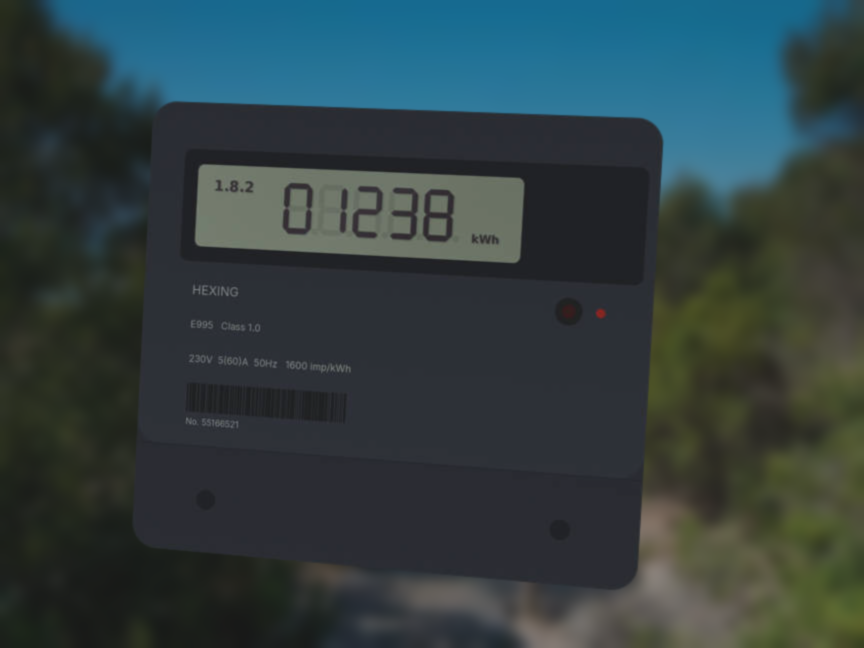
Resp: {"value": 1238, "unit": "kWh"}
